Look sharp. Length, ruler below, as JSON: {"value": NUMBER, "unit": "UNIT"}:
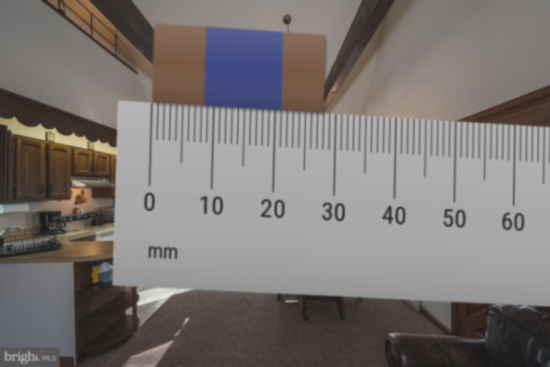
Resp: {"value": 28, "unit": "mm"}
